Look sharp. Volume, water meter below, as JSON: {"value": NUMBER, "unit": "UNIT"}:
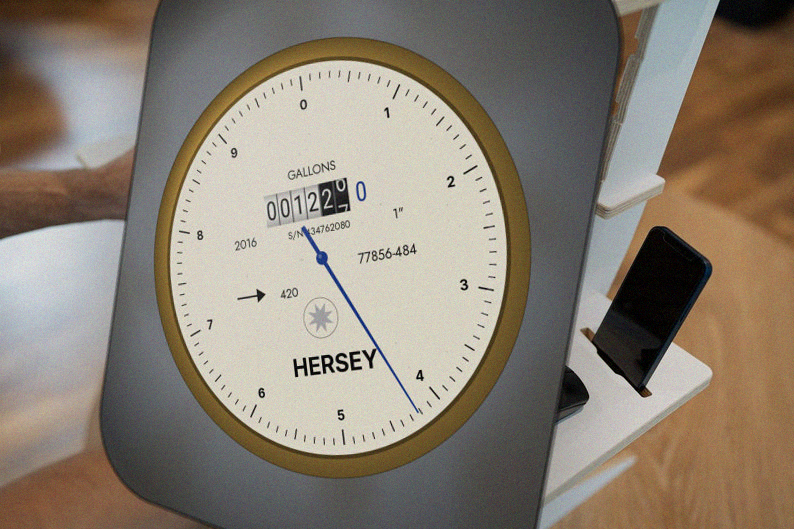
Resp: {"value": 12264.2, "unit": "gal"}
